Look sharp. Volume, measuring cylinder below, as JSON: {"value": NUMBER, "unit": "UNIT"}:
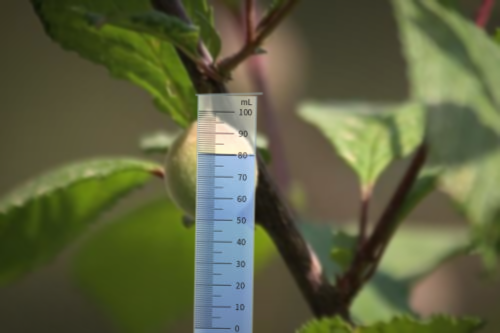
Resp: {"value": 80, "unit": "mL"}
